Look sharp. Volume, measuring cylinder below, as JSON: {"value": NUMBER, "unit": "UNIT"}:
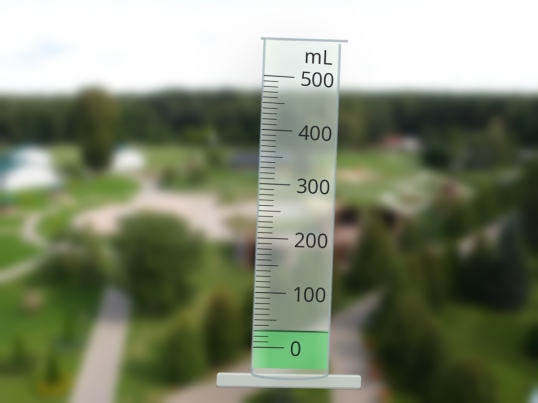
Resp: {"value": 30, "unit": "mL"}
